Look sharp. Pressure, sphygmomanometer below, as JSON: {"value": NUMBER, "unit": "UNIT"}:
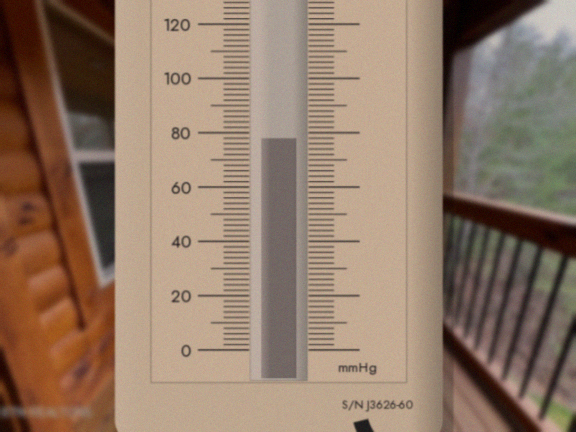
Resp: {"value": 78, "unit": "mmHg"}
